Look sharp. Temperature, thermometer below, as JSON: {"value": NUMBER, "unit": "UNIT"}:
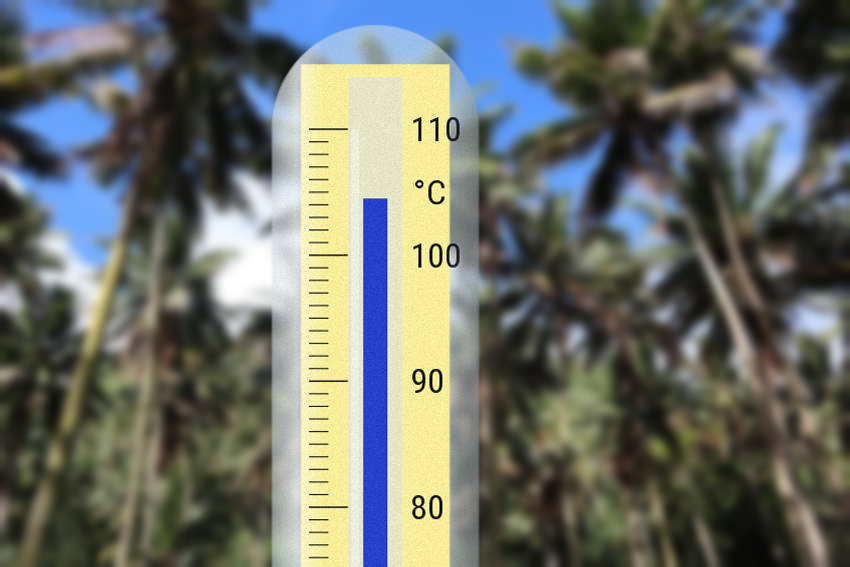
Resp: {"value": 104.5, "unit": "°C"}
